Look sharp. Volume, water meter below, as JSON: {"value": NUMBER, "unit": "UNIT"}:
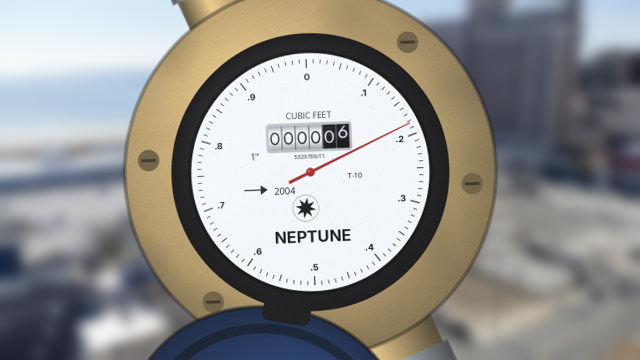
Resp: {"value": 6.18, "unit": "ft³"}
